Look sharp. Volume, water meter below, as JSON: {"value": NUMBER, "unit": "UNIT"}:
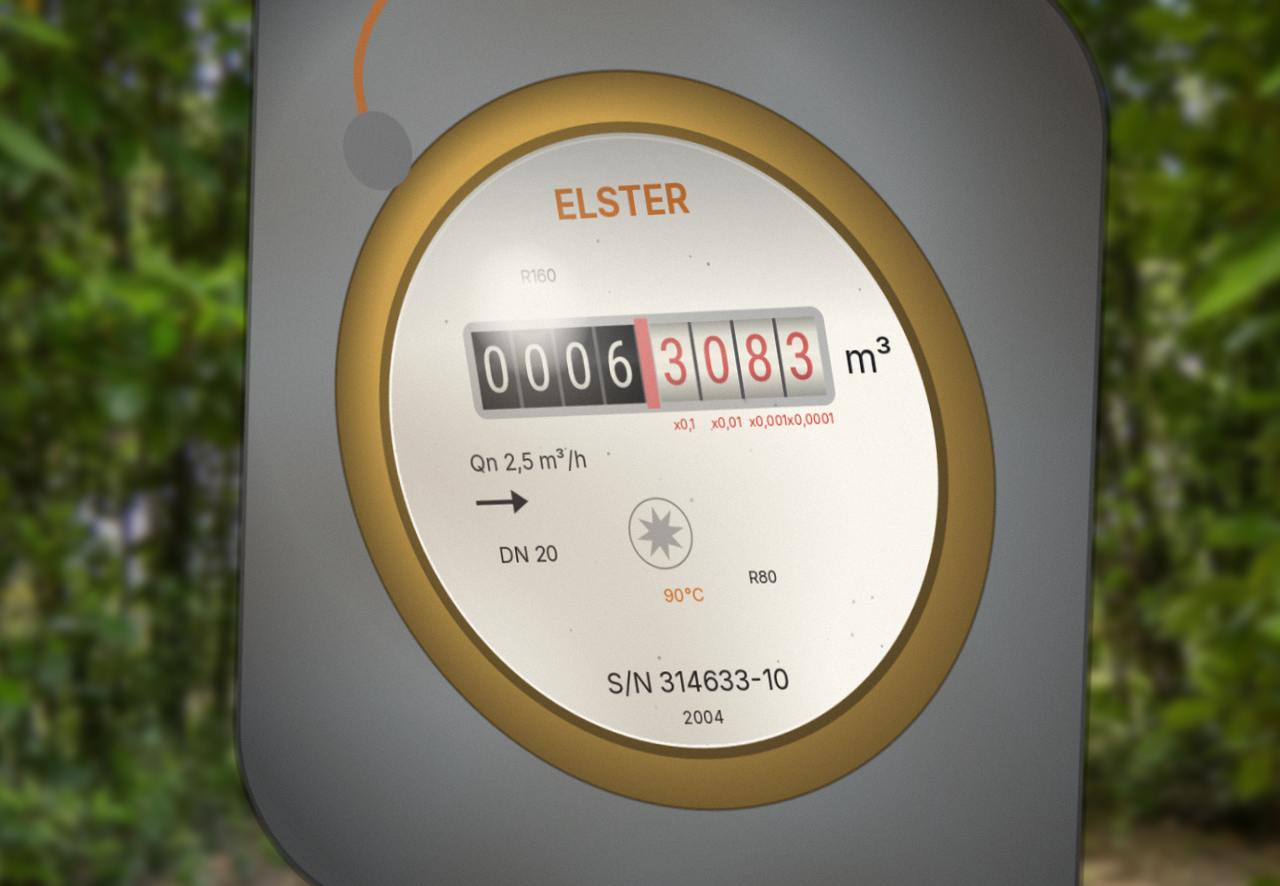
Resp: {"value": 6.3083, "unit": "m³"}
